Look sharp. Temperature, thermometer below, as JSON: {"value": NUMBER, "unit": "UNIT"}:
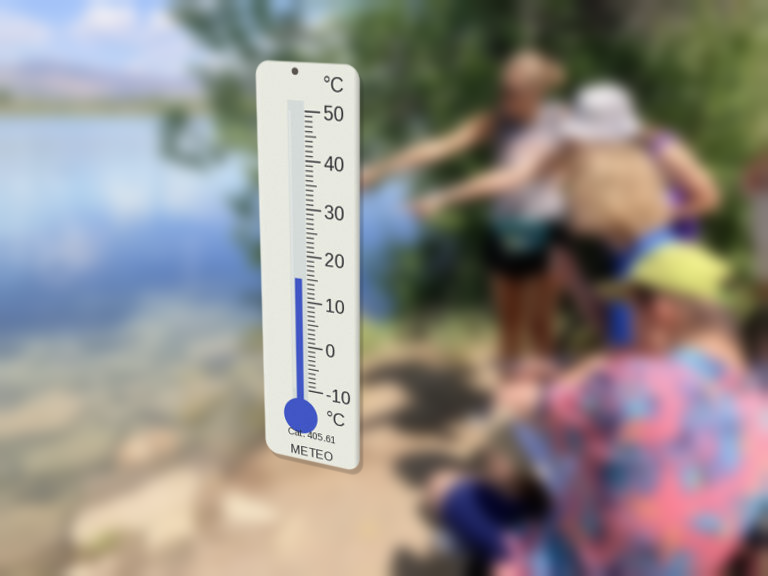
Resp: {"value": 15, "unit": "°C"}
